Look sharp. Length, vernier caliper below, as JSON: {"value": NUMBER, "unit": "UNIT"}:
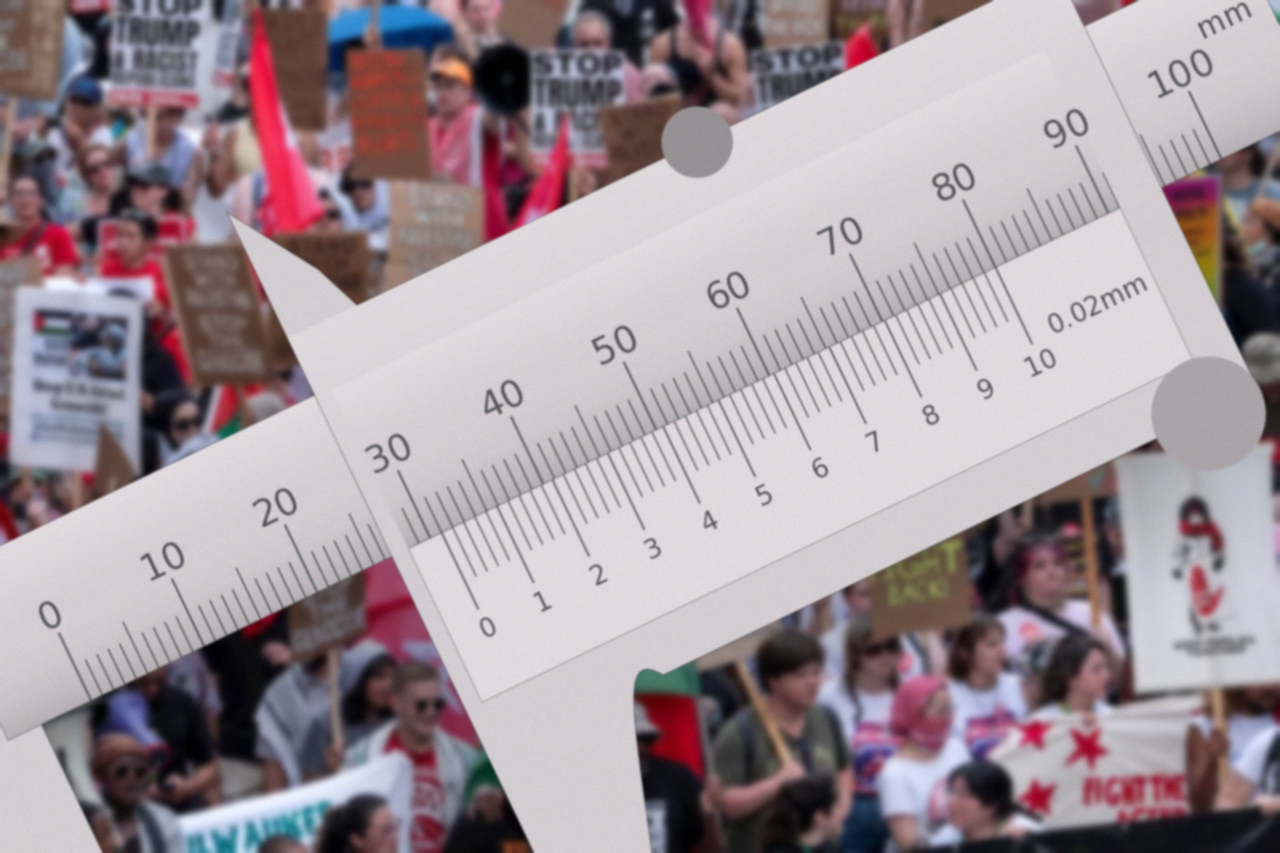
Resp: {"value": 31.0, "unit": "mm"}
